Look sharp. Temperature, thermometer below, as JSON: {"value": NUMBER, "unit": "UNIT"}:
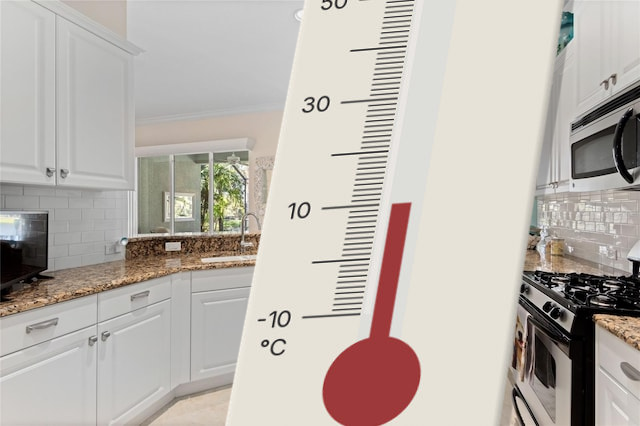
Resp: {"value": 10, "unit": "°C"}
